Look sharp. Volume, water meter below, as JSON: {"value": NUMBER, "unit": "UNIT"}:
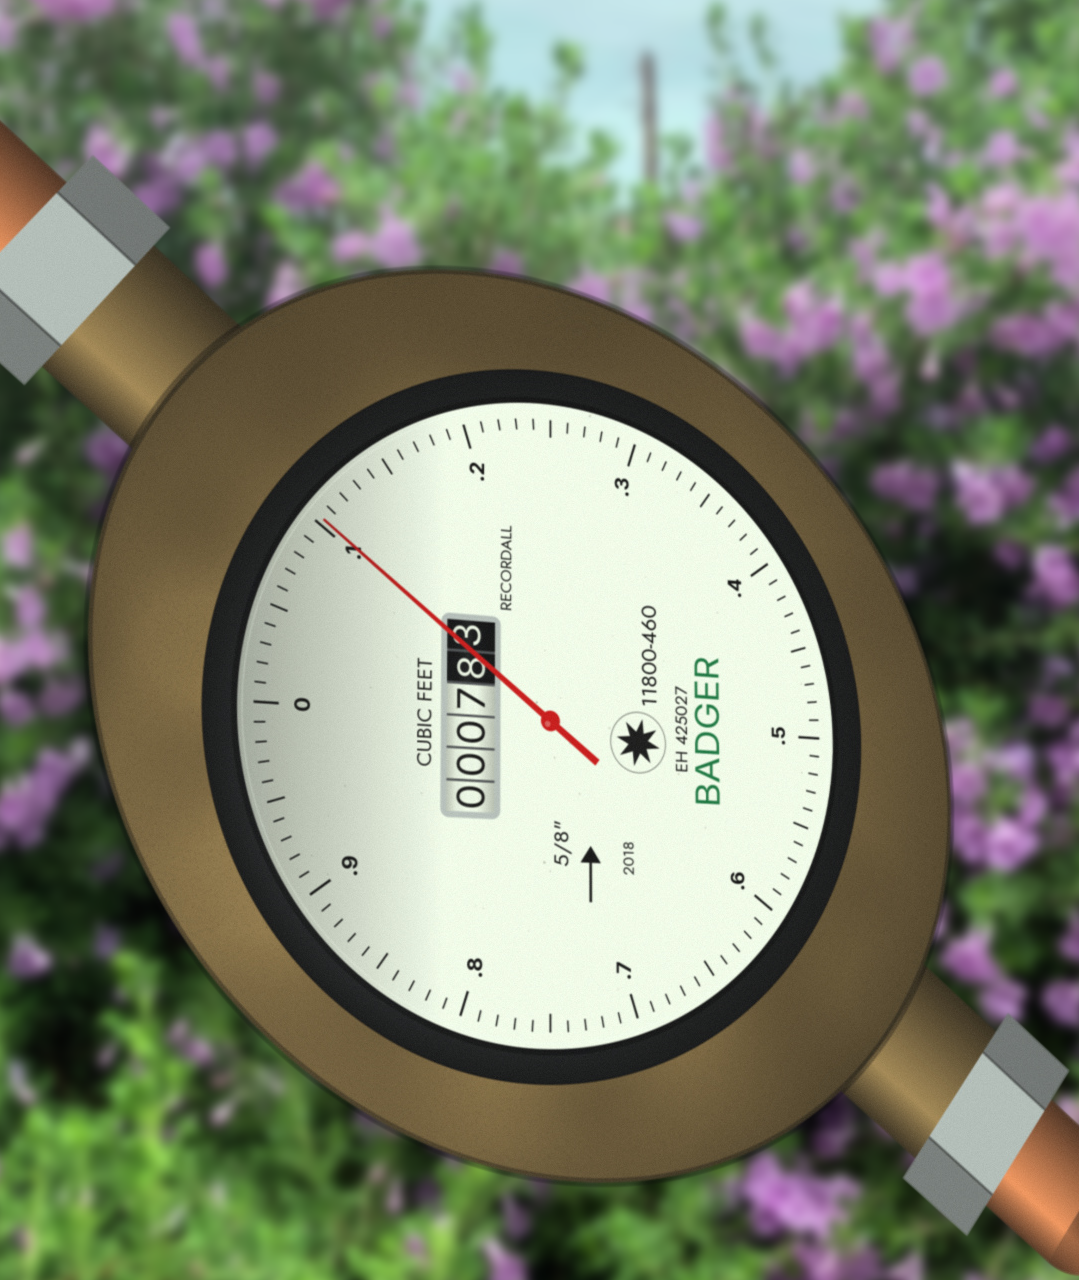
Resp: {"value": 783.10, "unit": "ft³"}
